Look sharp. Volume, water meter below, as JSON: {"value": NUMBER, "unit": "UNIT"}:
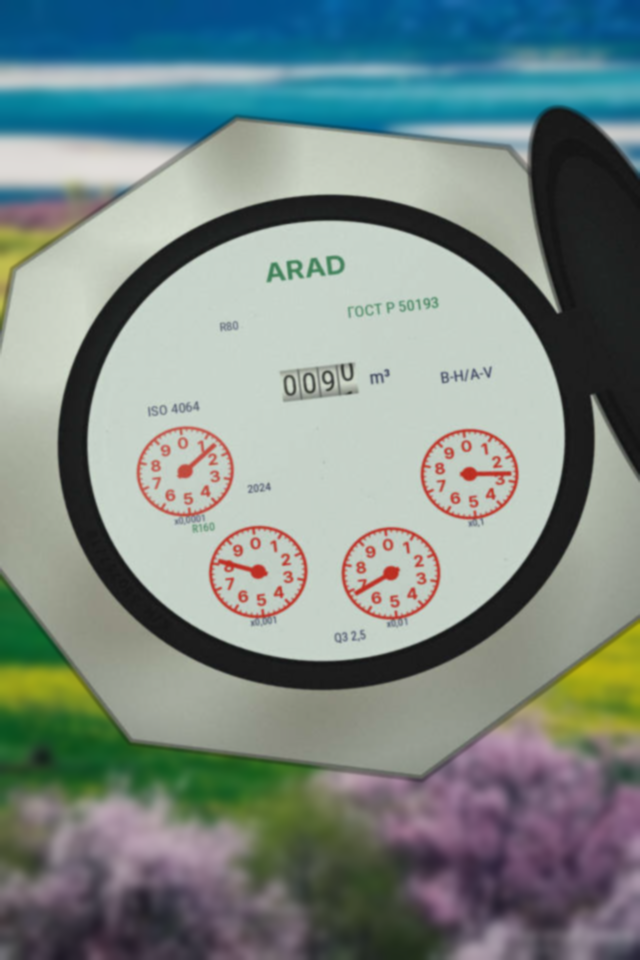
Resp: {"value": 90.2681, "unit": "m³"}
